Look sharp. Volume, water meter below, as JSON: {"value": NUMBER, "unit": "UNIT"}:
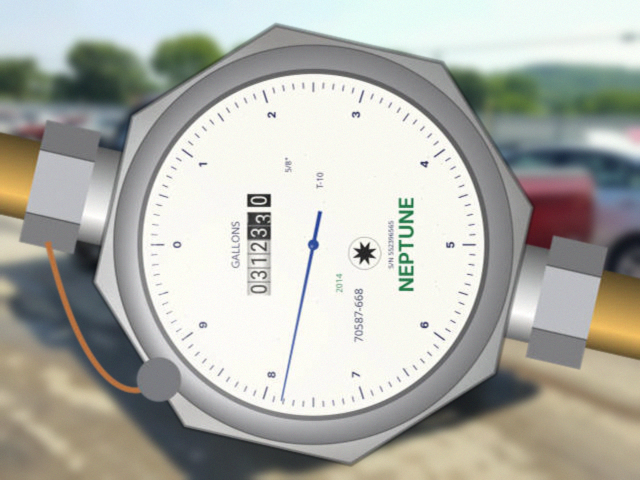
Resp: {"value": 312327.8, "unit": "gal"}
